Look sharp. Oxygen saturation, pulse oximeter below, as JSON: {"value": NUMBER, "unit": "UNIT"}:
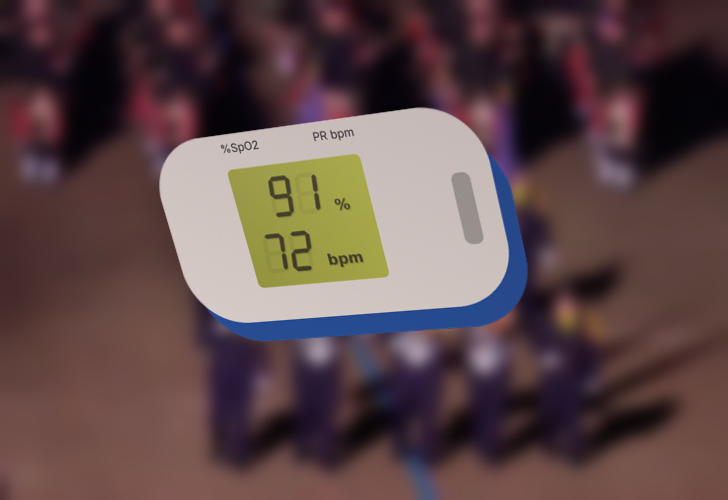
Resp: {"value": 91, "unit": "%"}
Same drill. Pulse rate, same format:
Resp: {"value": 72, "unit": "bpm"}
